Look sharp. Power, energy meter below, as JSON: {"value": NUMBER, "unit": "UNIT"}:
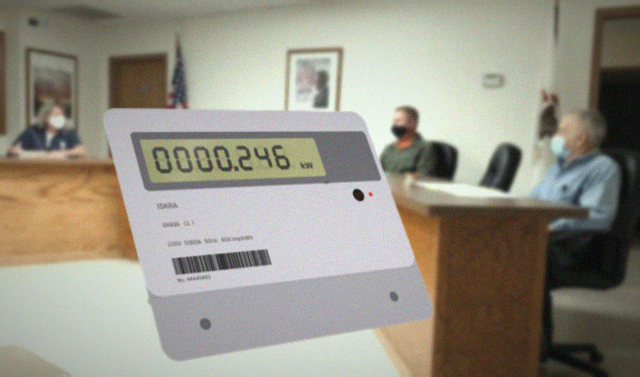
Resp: {"value": 0.246, "unit": "kW"}
